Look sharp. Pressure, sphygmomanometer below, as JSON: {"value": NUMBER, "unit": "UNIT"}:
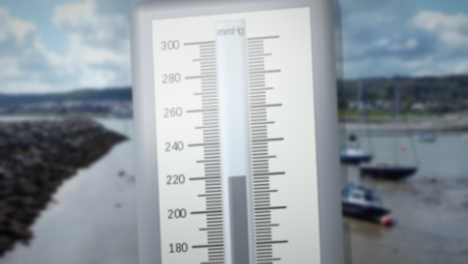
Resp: {"value": 220, "unit": "mmHg"}
